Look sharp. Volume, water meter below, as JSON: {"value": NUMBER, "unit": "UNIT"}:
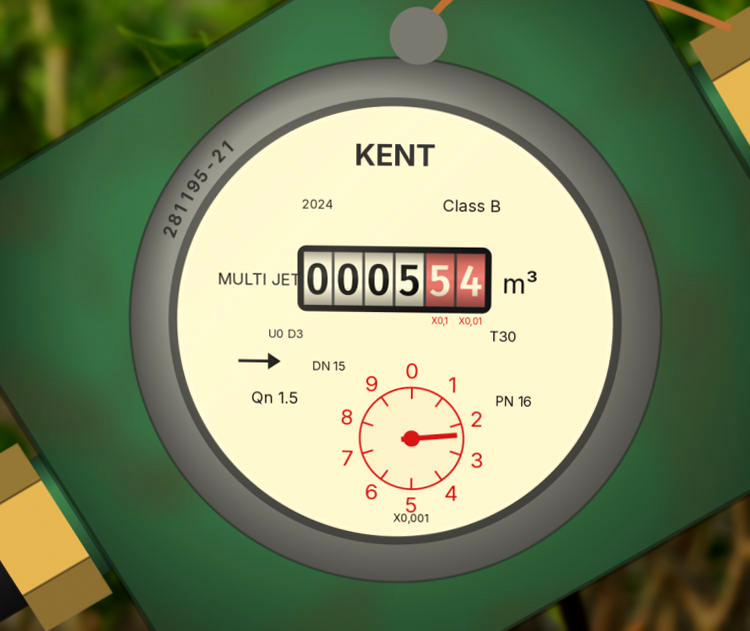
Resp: {"value": 5.542, "unit": "m³"}
